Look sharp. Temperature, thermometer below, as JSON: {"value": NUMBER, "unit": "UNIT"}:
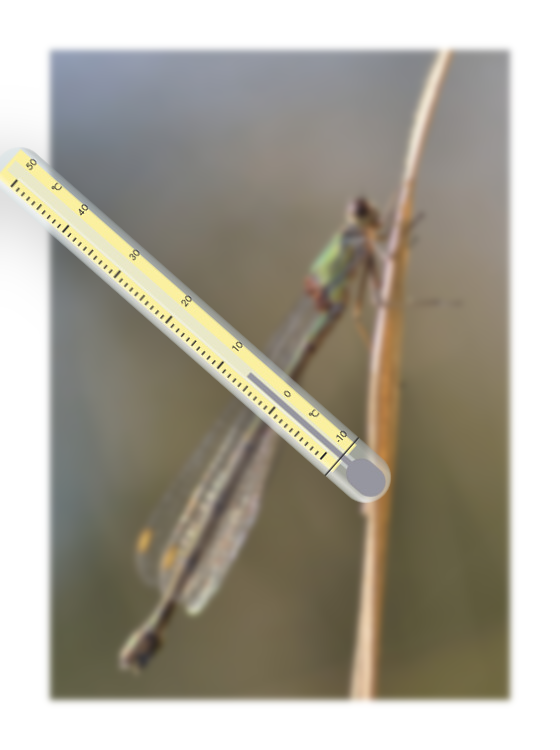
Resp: {"value": 6, "unit": "°C"}
